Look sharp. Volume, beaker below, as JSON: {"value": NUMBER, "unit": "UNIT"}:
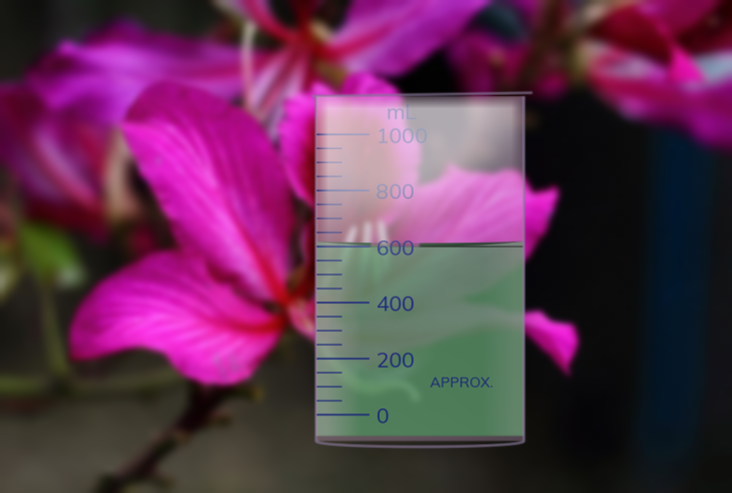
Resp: {"value": 600, "unit": "mL"}
